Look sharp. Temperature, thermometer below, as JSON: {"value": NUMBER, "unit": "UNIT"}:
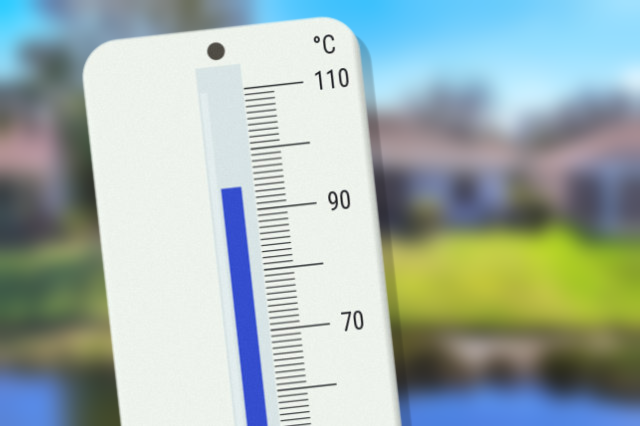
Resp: {"value": 94, "unit": "°C"}
